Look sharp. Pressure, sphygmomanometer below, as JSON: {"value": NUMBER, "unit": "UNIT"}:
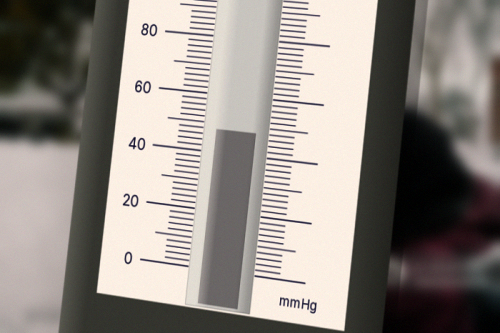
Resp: {"value": 48, "unit": "mmHg"}
